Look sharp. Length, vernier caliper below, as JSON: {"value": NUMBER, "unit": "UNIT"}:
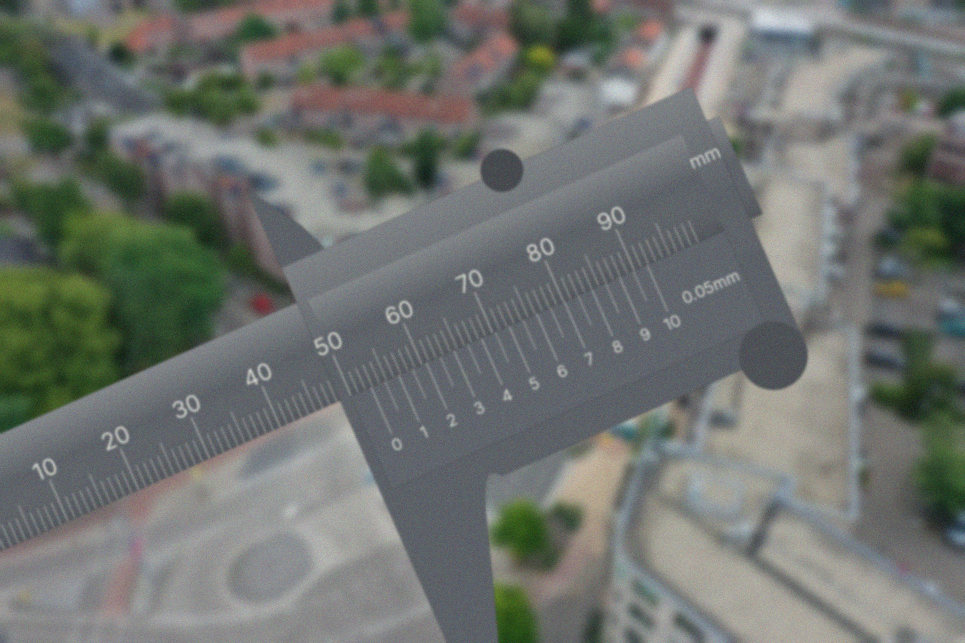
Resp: {"value": 52.8, "unit": "mm"}
